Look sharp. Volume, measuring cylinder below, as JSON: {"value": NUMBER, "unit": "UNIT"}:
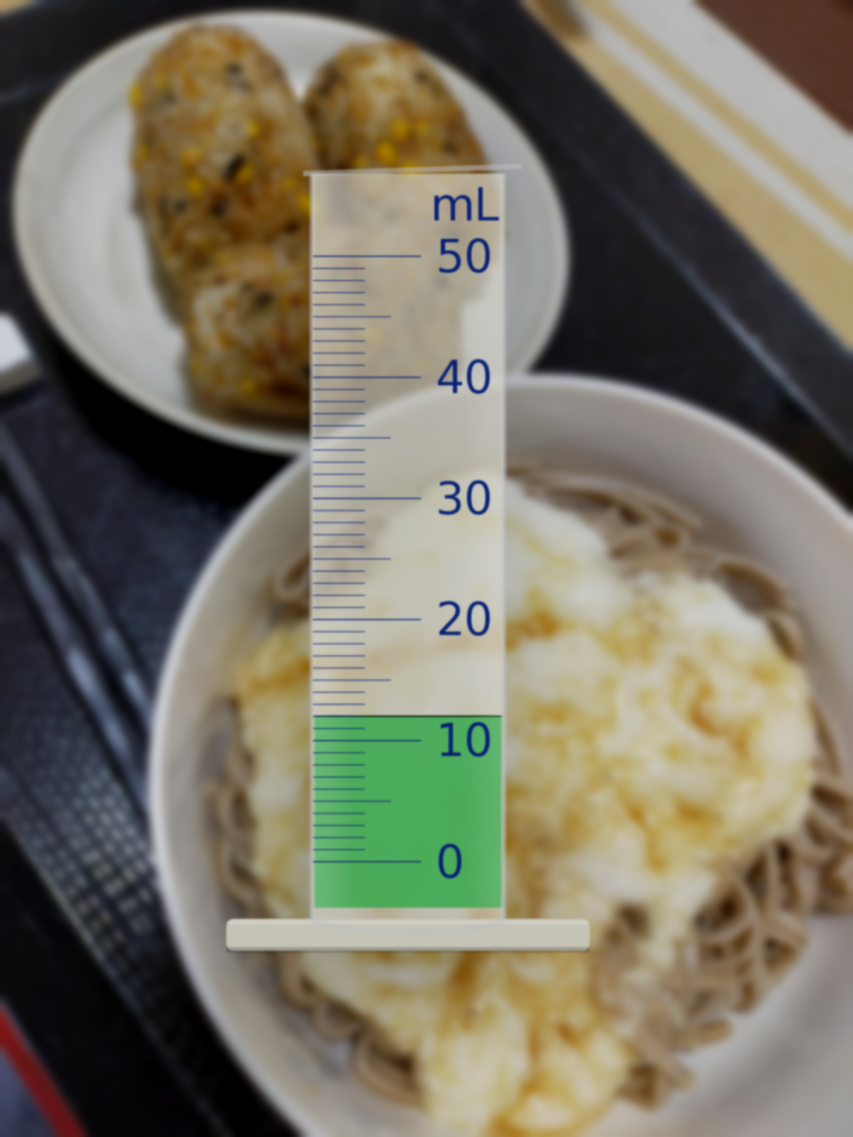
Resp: {"value": 12, "unit": "mL"}
